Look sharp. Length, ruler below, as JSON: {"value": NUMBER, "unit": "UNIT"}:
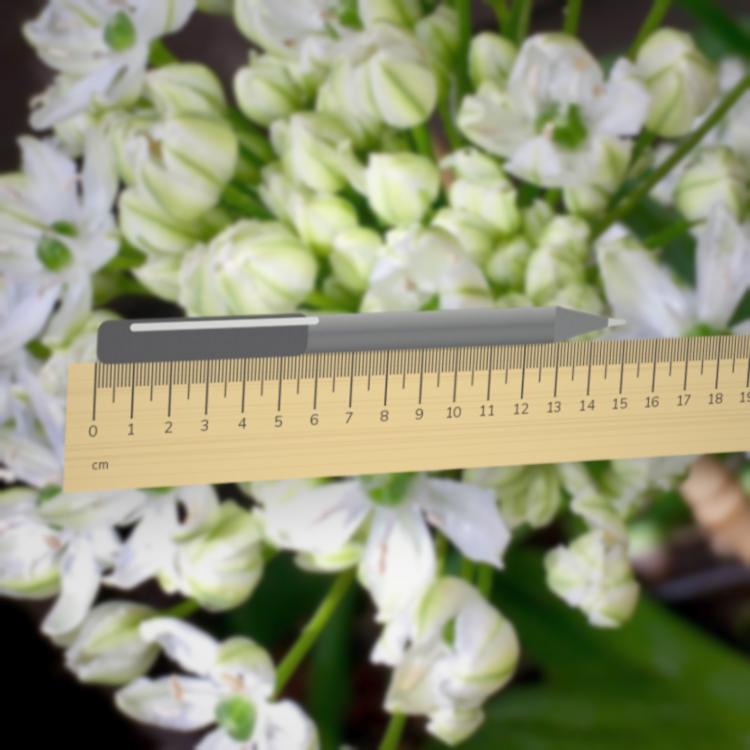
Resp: {"value": 15, "unit": "cm"}
